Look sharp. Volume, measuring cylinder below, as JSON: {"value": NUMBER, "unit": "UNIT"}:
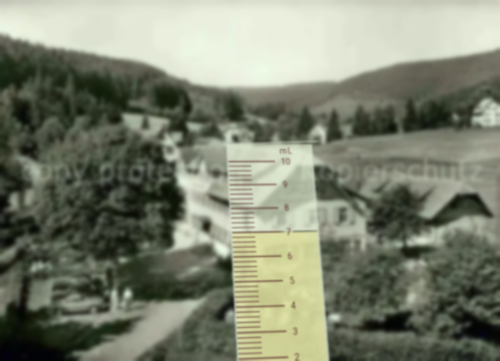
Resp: {"value": 7, "unit": "mL"}
